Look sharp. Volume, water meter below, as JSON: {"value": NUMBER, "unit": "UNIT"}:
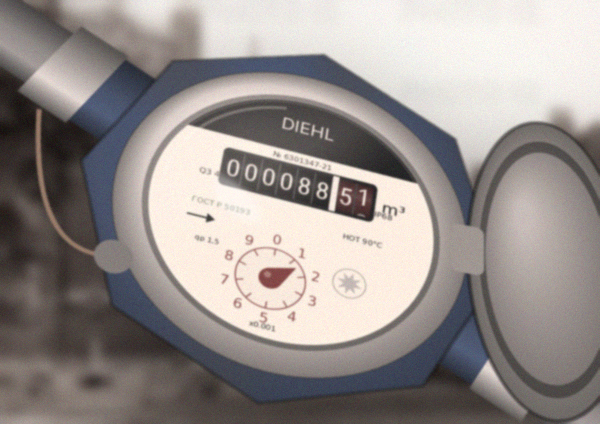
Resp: {"value": 88.511, "unit": "m³"}
